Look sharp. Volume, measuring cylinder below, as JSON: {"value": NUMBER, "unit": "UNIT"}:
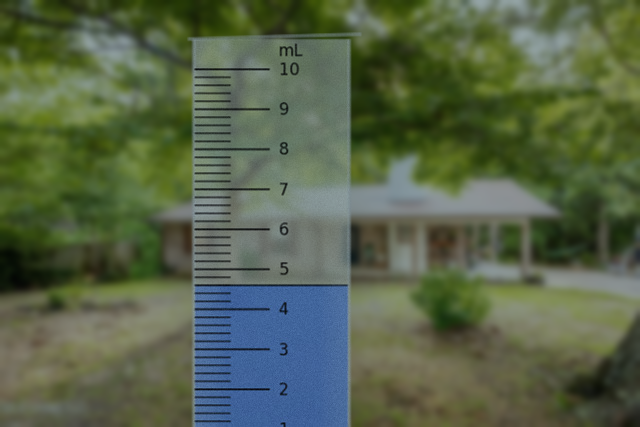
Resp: {"value": 4.6, "unit": "mL"}
